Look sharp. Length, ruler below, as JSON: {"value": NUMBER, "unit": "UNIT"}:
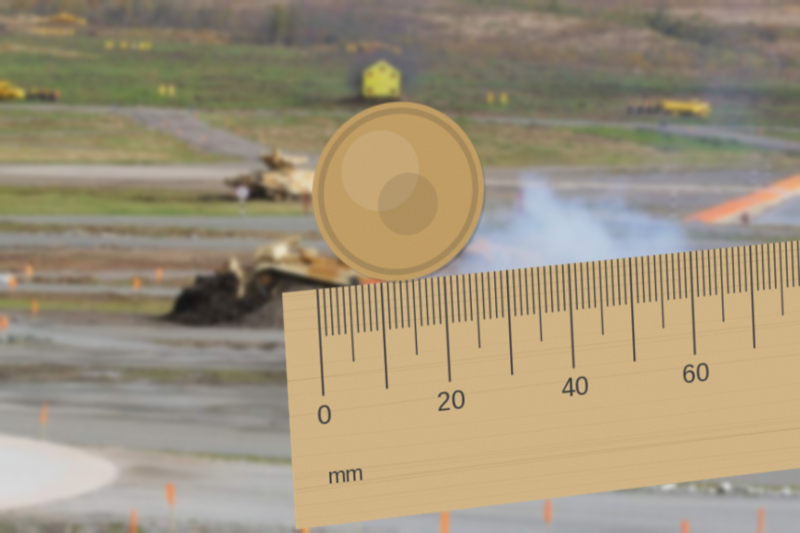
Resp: {"value": 27, "unit": "mm"}
